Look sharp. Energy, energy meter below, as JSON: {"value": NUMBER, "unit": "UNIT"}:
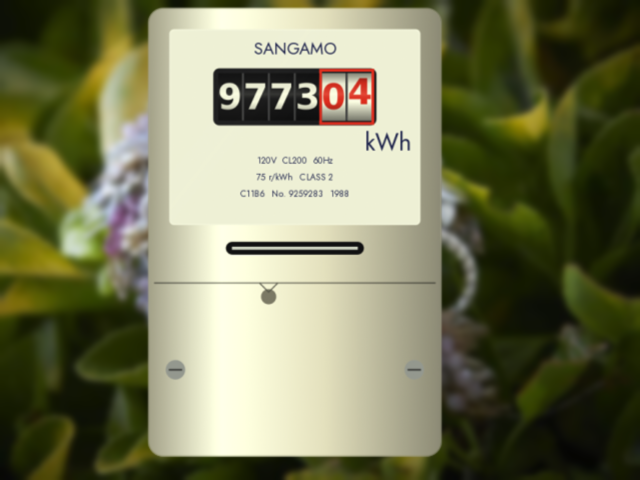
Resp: {"value": 9773.04, "unit": "kWh"}
